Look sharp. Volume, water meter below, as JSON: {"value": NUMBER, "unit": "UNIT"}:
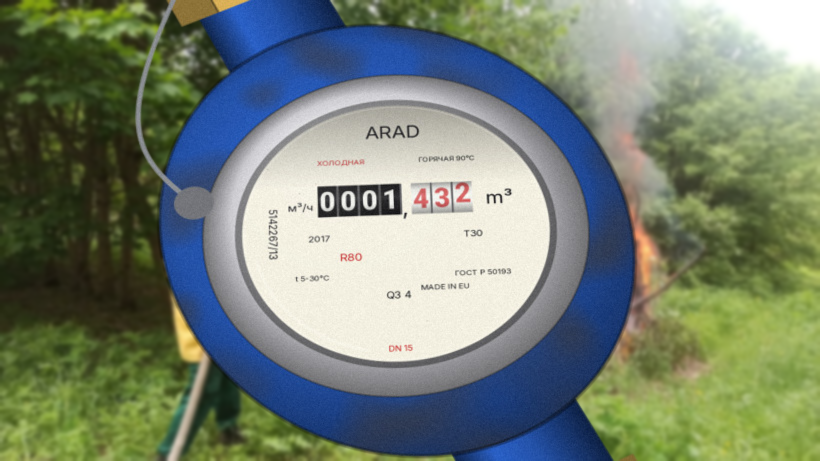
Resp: {"value": 1.432, "unit": "m³"}
